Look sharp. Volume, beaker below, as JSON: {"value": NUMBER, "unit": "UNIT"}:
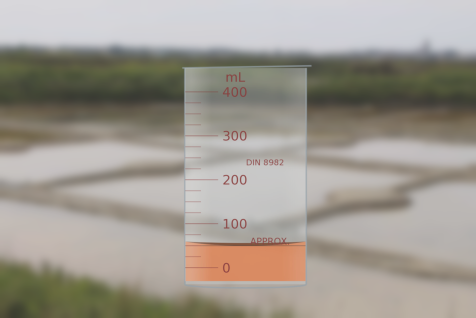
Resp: {"value": 50, "unit": "mL"}
